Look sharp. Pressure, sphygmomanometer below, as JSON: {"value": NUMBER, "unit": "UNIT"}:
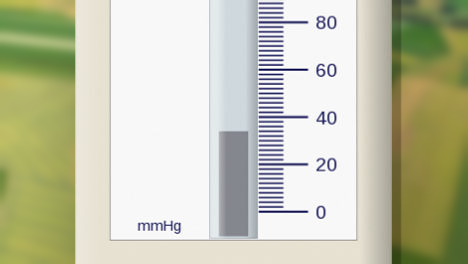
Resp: {"value": 34, "unit": "mmHg"}
